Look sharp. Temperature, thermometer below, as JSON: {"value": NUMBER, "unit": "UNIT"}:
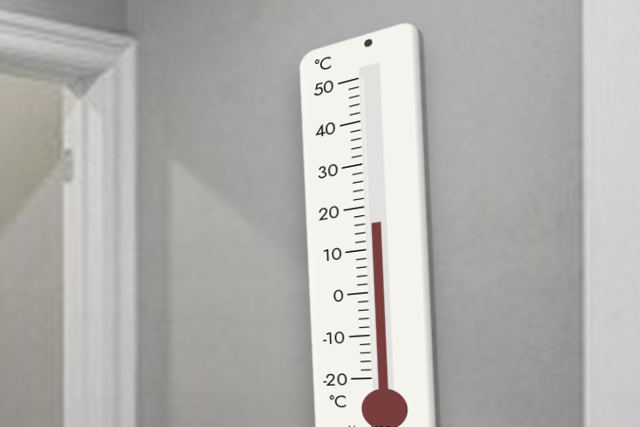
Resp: {"value": 16, "unit": "°C"}
